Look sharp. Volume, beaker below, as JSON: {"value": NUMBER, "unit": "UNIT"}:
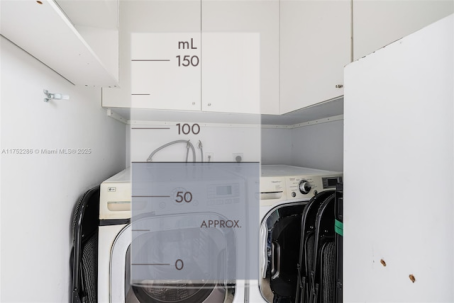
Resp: {"value": 75, "unit": "mL"}
